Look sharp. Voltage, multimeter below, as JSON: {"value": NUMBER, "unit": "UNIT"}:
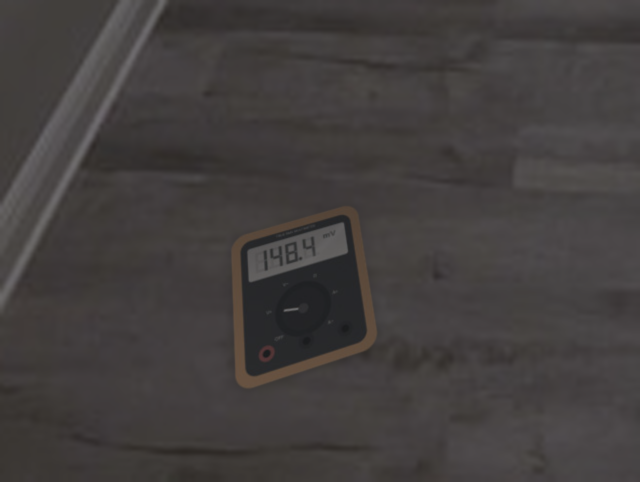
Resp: {"value": 148.4, "unit": "mV"}
